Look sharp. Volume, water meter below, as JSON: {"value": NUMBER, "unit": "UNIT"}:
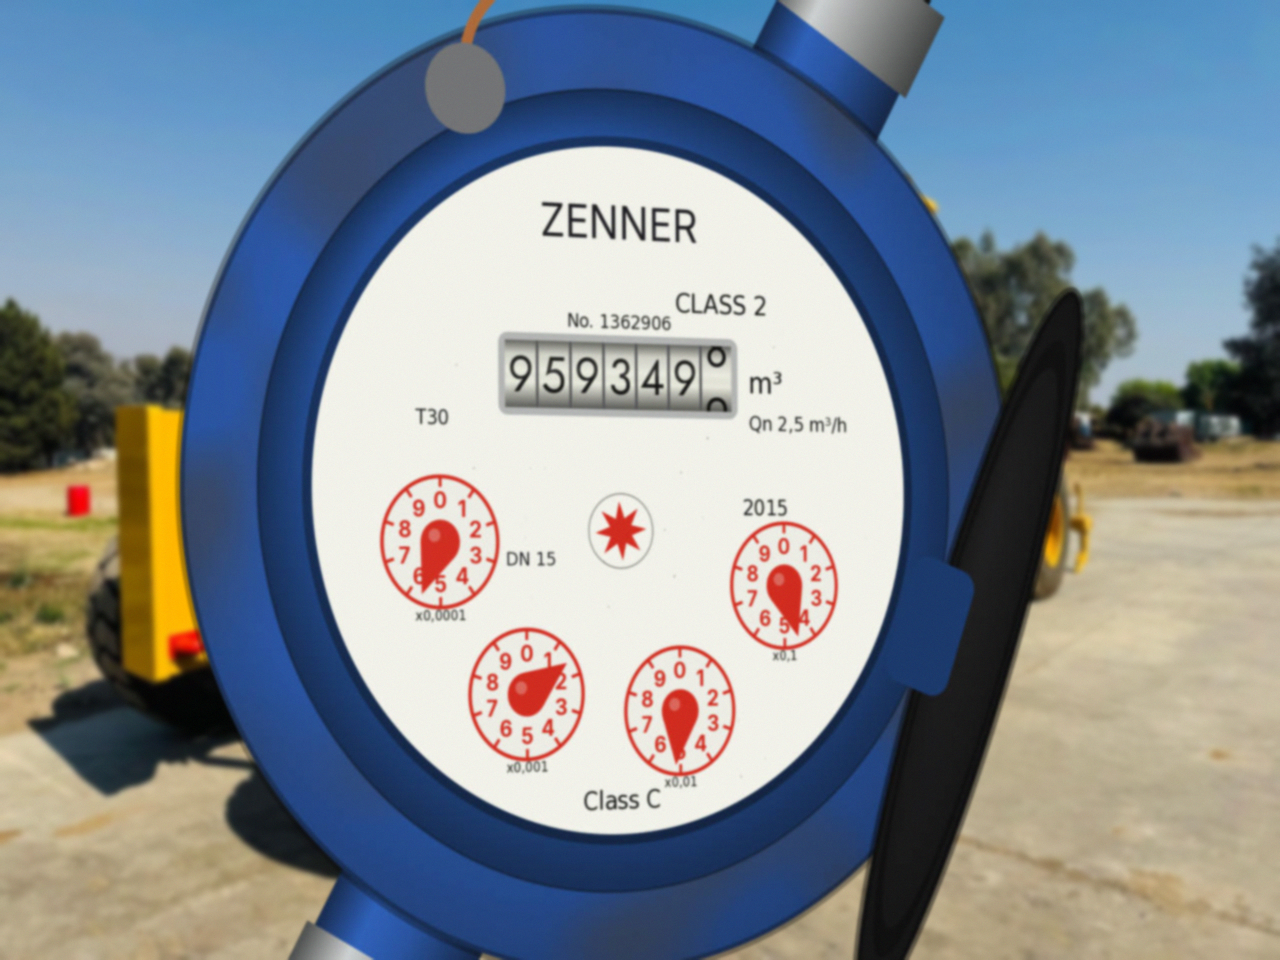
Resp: {"value": 9593498.4515, "unit": "m³"}
